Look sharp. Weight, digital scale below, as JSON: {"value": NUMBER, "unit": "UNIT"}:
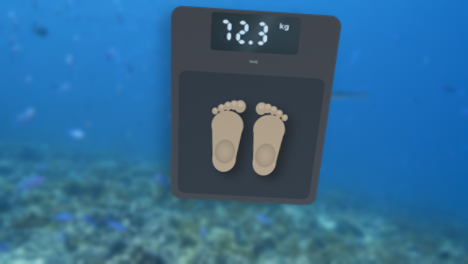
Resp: {"value": 72.3, "unit": "kg"}
